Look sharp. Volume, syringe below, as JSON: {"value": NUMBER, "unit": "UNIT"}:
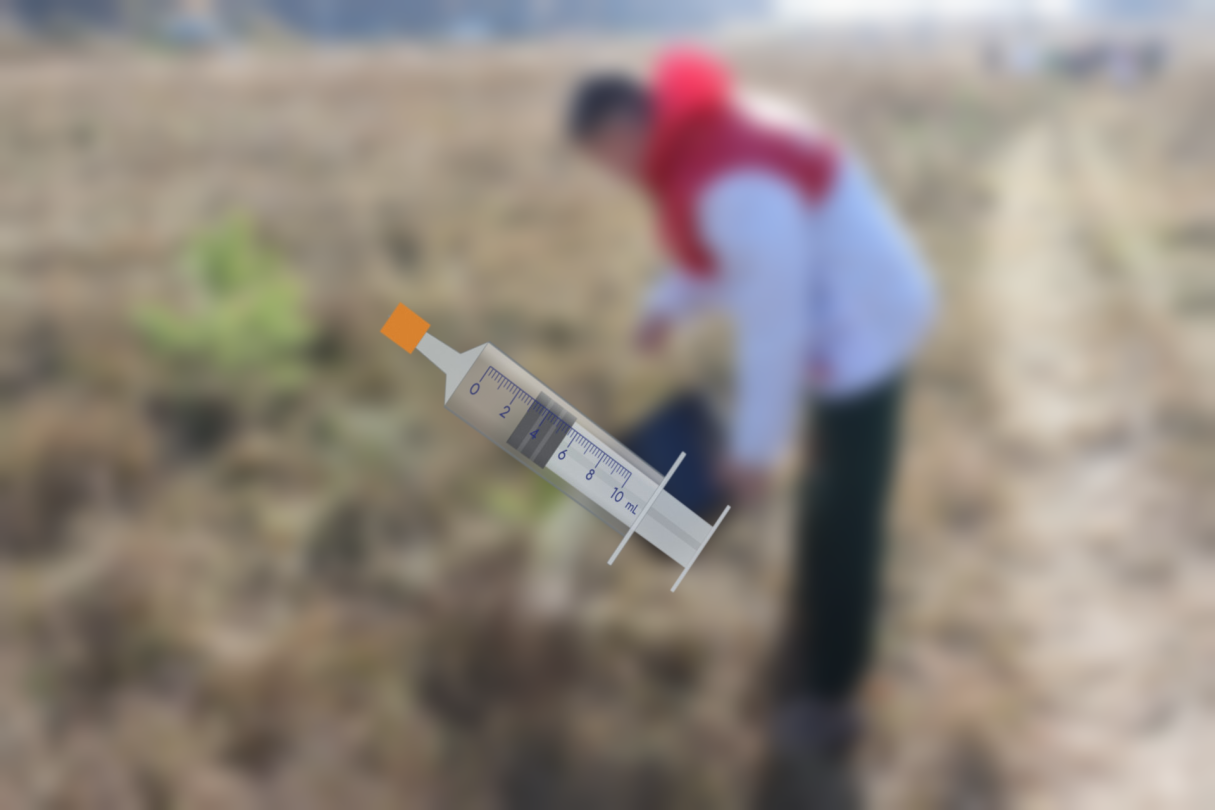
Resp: {"value": 3, "unit": "mL"}
